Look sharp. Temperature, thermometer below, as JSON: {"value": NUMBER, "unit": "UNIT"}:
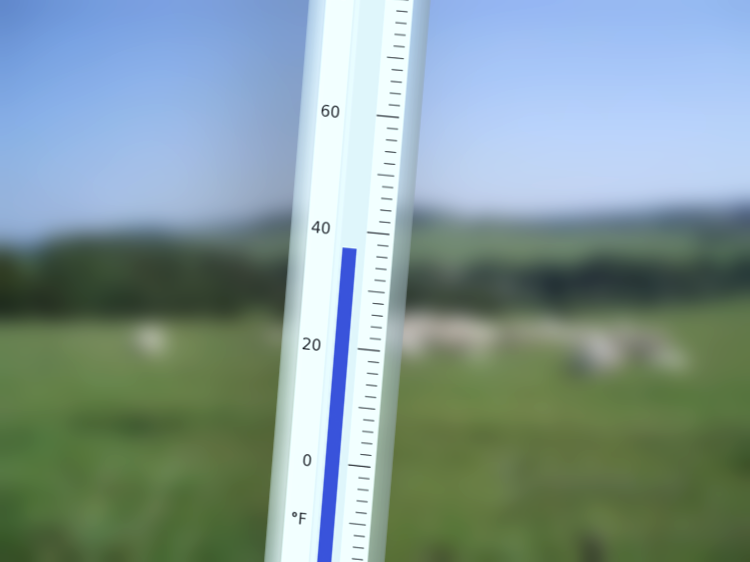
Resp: {"value": 37, "unit": "°F"}
